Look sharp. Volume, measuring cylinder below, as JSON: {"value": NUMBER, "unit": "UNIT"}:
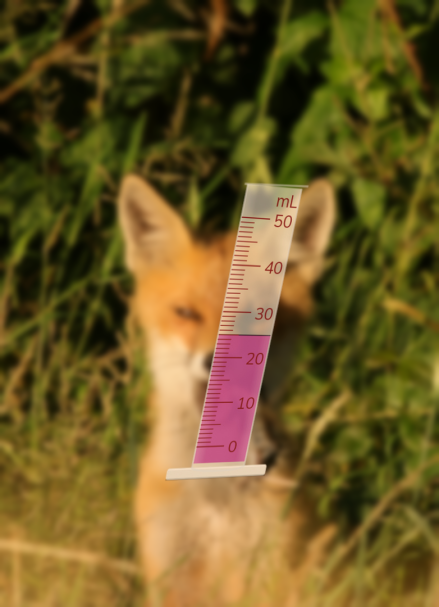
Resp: {"value": 25, "unit": "mL"}
